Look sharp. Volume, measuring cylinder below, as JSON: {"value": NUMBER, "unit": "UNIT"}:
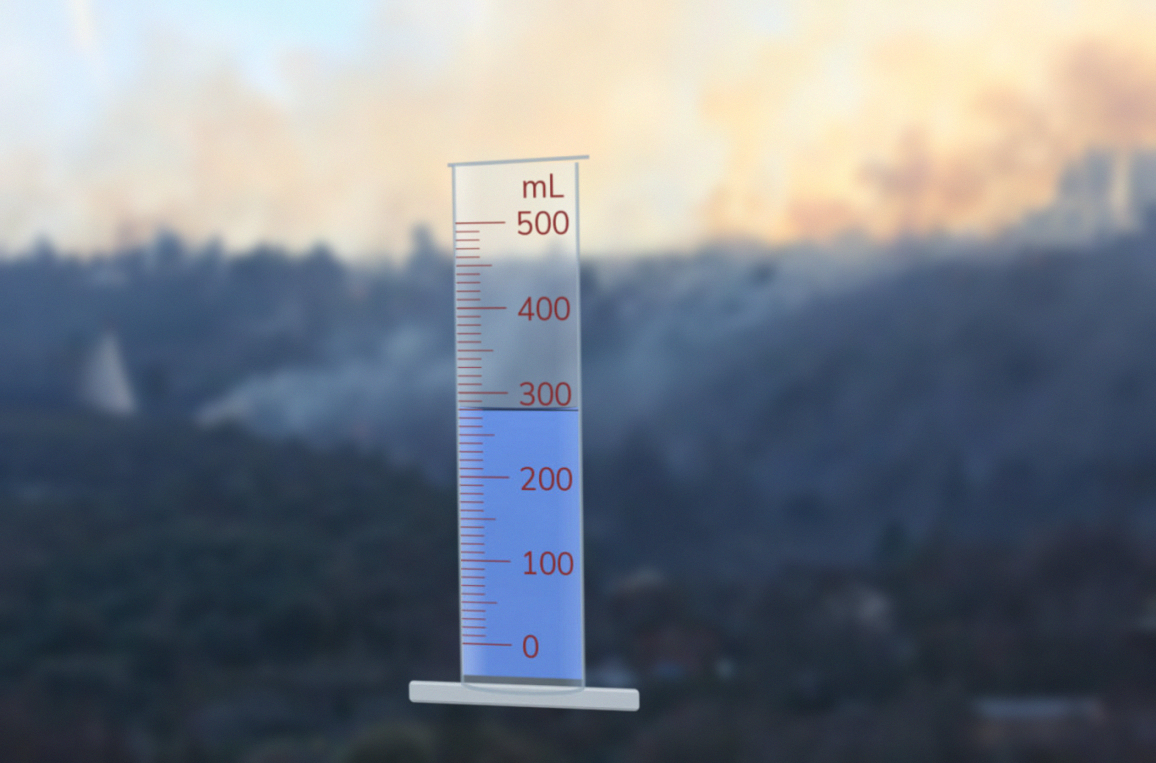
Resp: {"value": 280, "unit": "mL"}
